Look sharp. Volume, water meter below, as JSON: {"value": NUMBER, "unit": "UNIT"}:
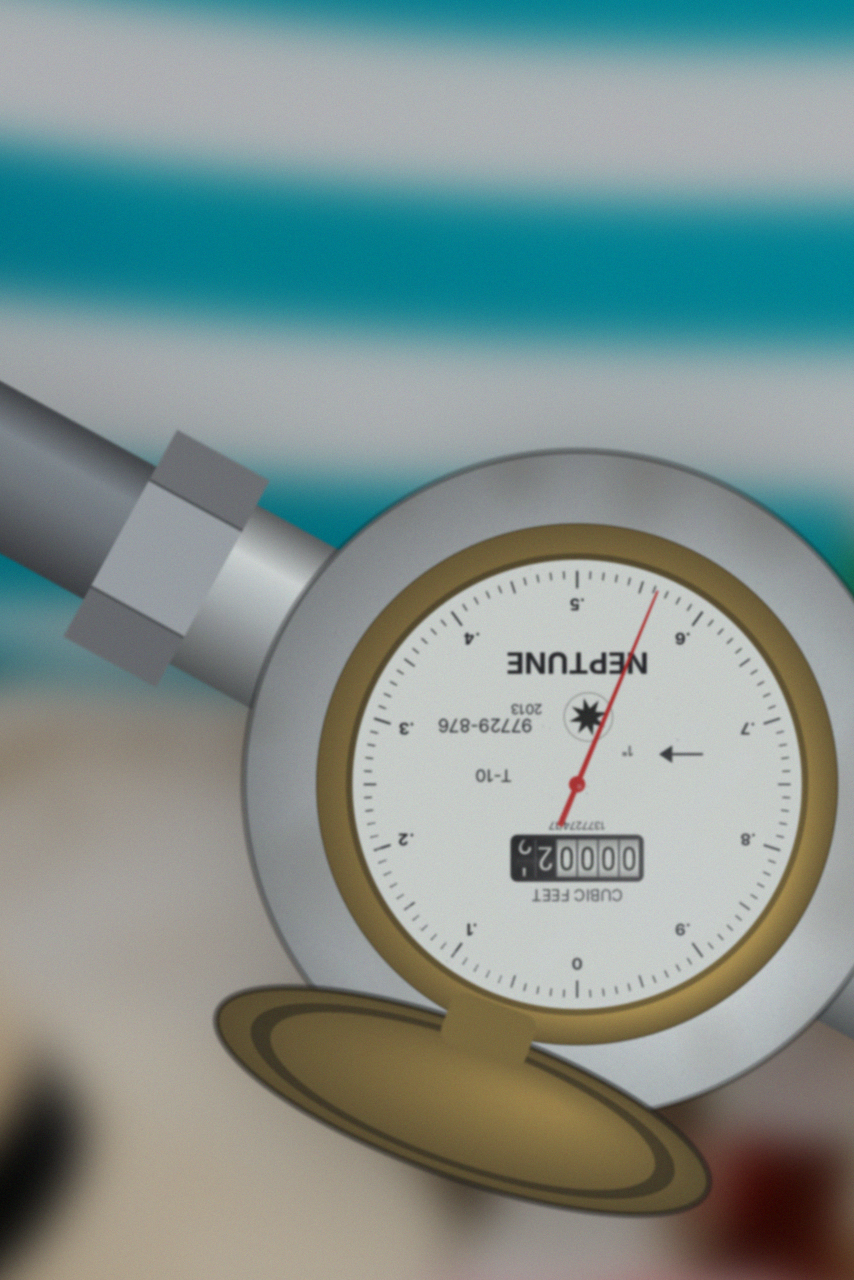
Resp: {"value": 21.56, "unit": "ft³"}
